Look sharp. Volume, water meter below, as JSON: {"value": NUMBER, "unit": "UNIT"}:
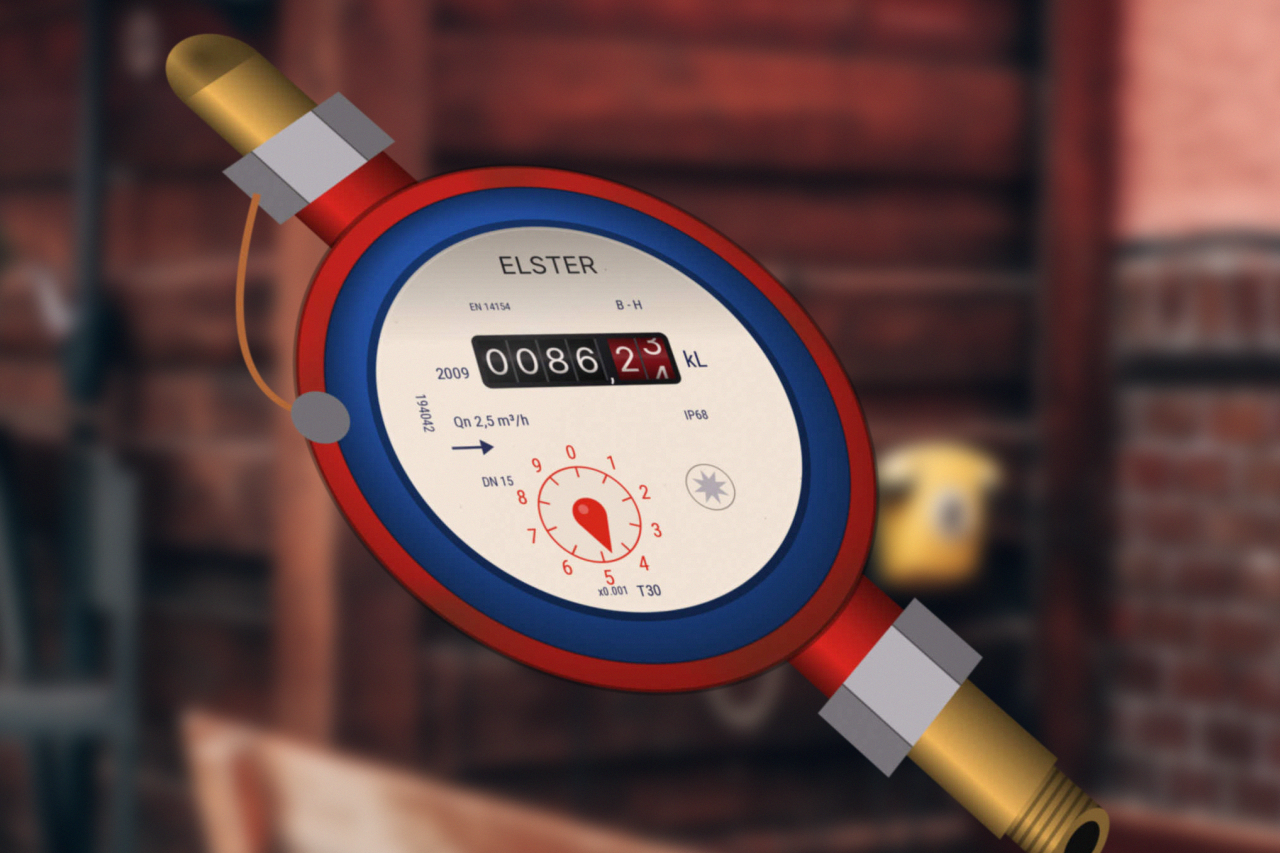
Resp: {"value": 86.234, "unit": "kL"}
